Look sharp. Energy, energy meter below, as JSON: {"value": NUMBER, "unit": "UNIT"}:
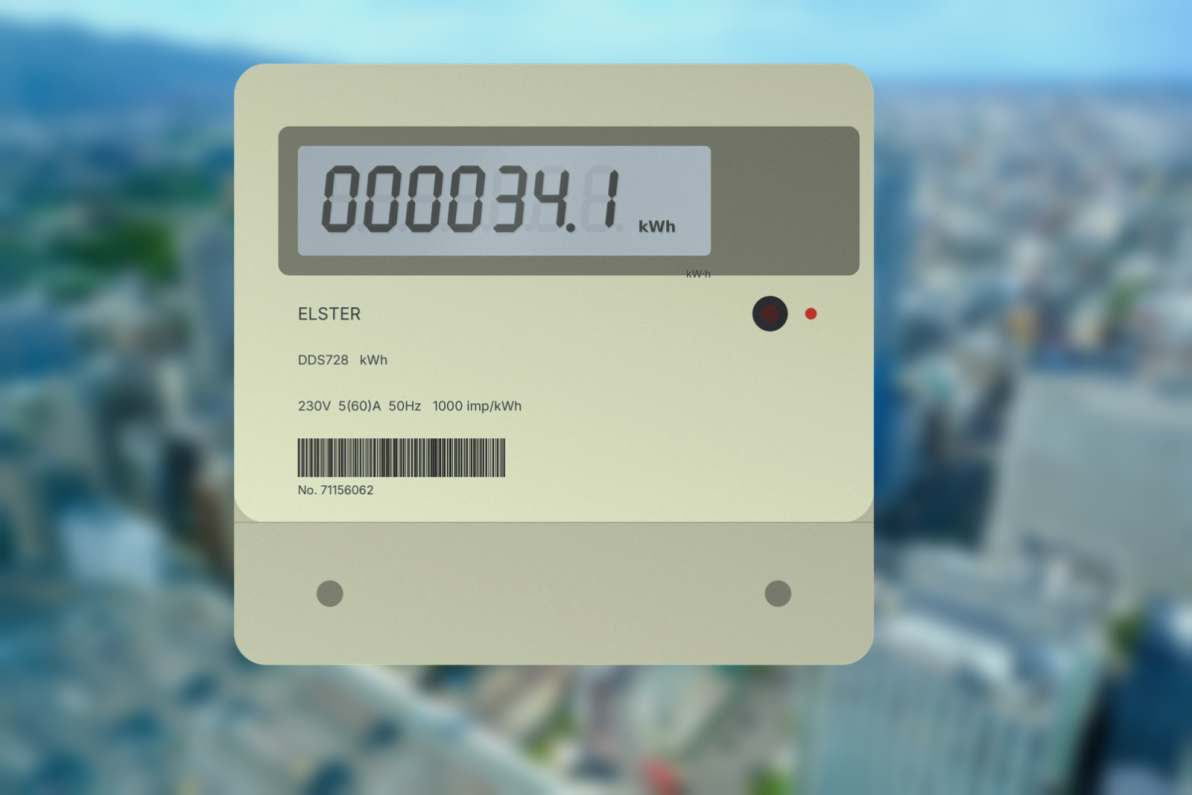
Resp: {"value": 34.1, "unit": "kWh"}
